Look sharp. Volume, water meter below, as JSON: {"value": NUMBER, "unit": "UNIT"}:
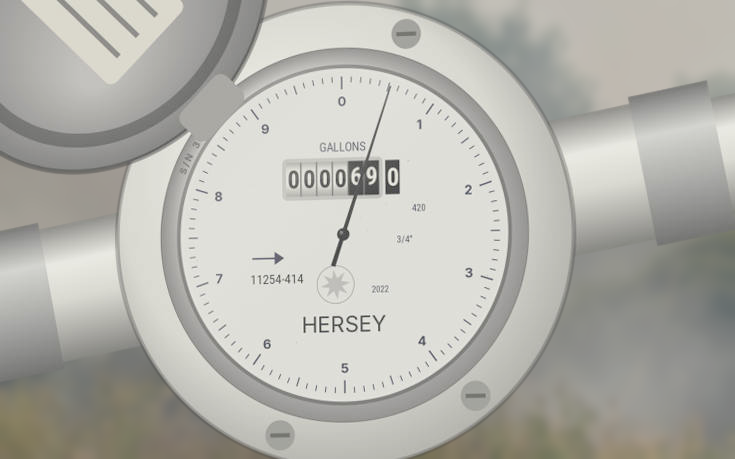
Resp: {"value": 690.5, "unit": "gal"}
